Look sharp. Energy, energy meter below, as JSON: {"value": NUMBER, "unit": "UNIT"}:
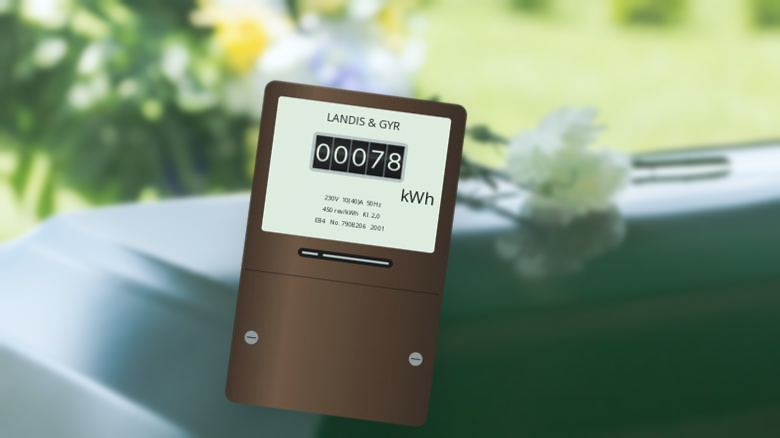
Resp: {"value": 78, "unit": "kWh"}
